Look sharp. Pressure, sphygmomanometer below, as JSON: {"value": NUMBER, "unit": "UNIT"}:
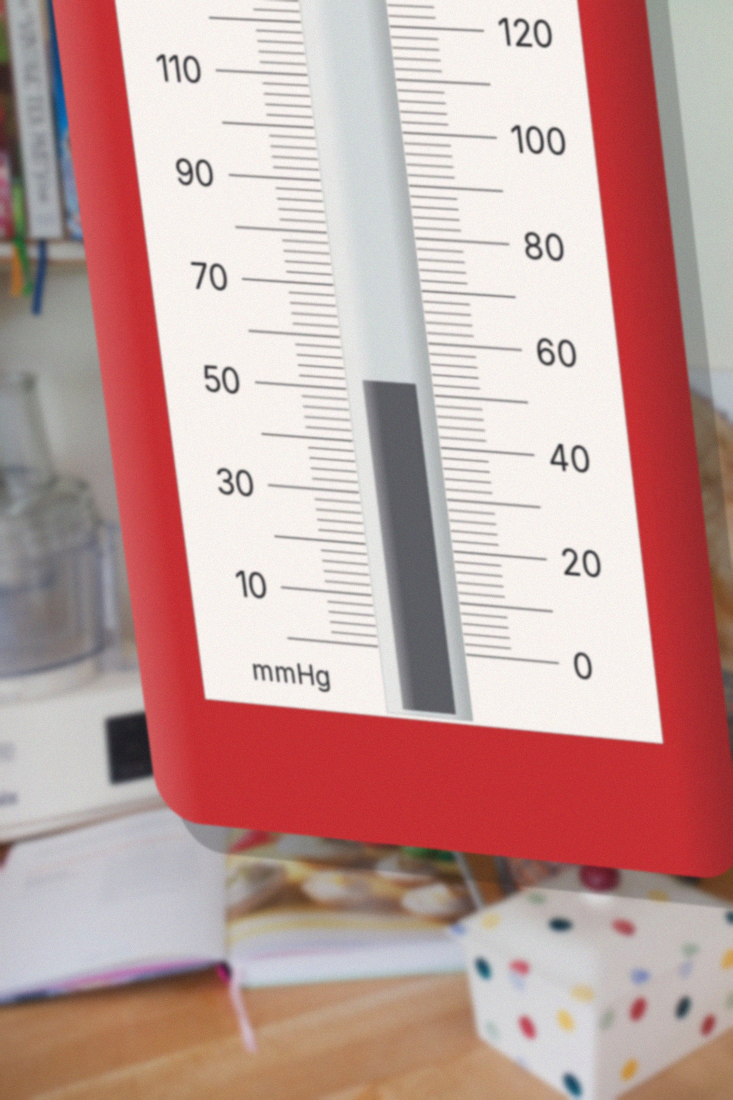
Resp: {"value": 52, "unit": "mmHg"}
